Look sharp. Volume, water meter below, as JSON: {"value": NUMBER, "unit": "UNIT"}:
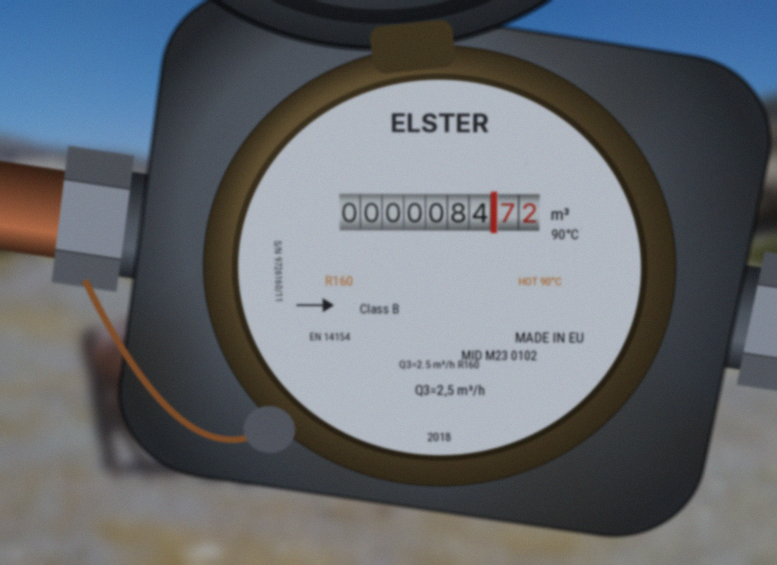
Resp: {"value": 84.72, "unit": "m³"}
